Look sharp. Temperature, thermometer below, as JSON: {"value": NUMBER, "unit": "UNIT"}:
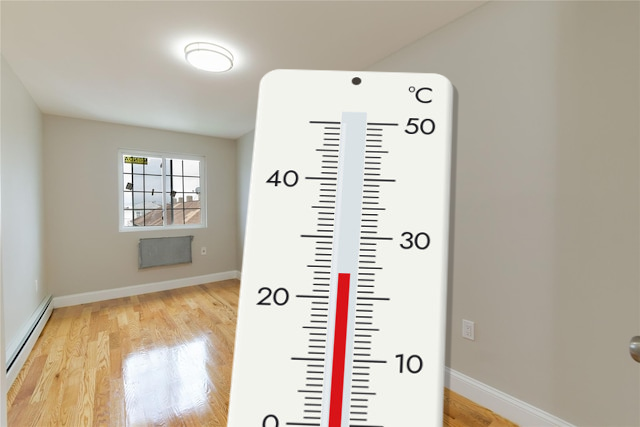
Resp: {"value": 24, "unit": "°C"}
